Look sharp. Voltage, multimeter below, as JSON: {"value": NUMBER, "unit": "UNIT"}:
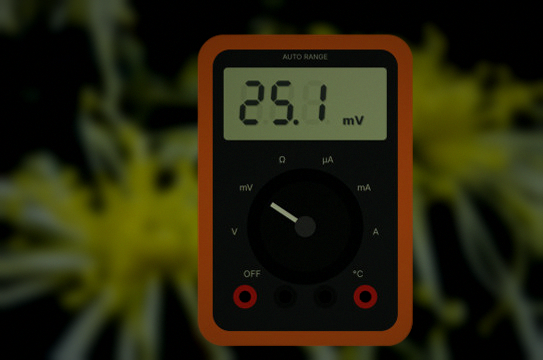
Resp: {"value": 25.1, "unit": "mV"}
